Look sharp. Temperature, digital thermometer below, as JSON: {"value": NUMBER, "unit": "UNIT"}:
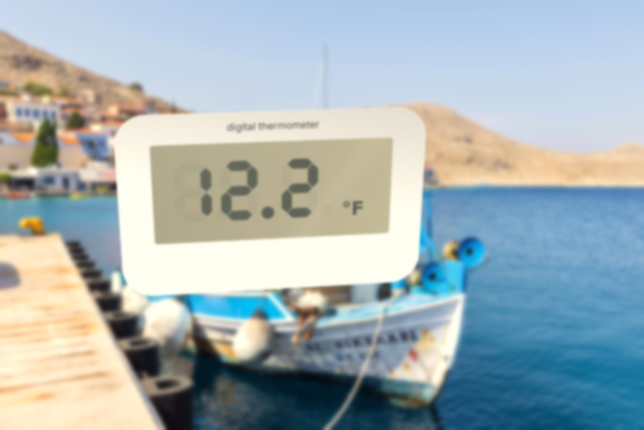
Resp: {"value": 12.2, "unit": "°F"}
